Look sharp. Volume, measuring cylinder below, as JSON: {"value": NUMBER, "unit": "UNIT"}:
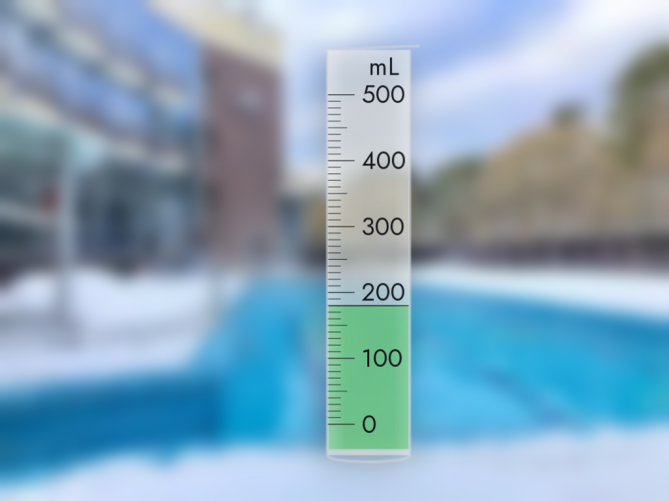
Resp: {"value": 180, "unit": "mL"}
